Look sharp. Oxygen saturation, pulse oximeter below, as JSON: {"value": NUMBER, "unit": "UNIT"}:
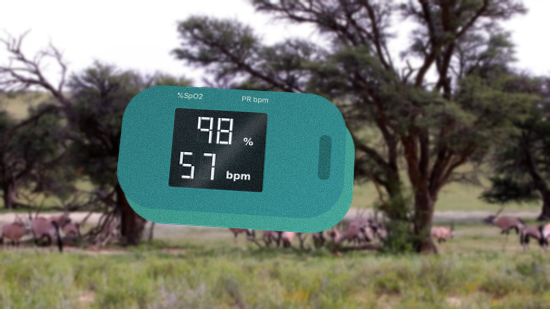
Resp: {"value": 98, "unit": "%"}
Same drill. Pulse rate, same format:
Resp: {"value": 57, "unit": "bpm"}
